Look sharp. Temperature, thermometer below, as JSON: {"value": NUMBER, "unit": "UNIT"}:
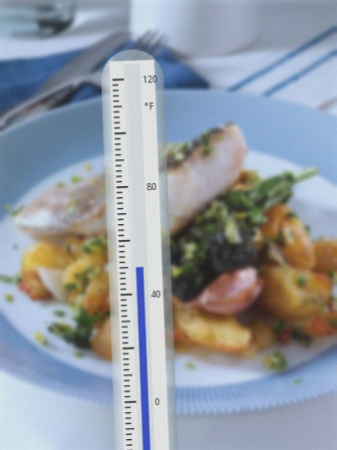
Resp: {"value": 50, "unit": "°F"}
